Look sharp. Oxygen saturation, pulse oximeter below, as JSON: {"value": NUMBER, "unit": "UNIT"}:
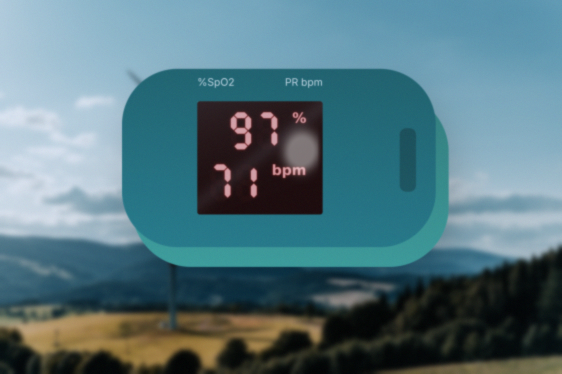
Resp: {"value": 97, "unit": "%"}
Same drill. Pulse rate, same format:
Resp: {"value": 71, "unit": "bpm"}
